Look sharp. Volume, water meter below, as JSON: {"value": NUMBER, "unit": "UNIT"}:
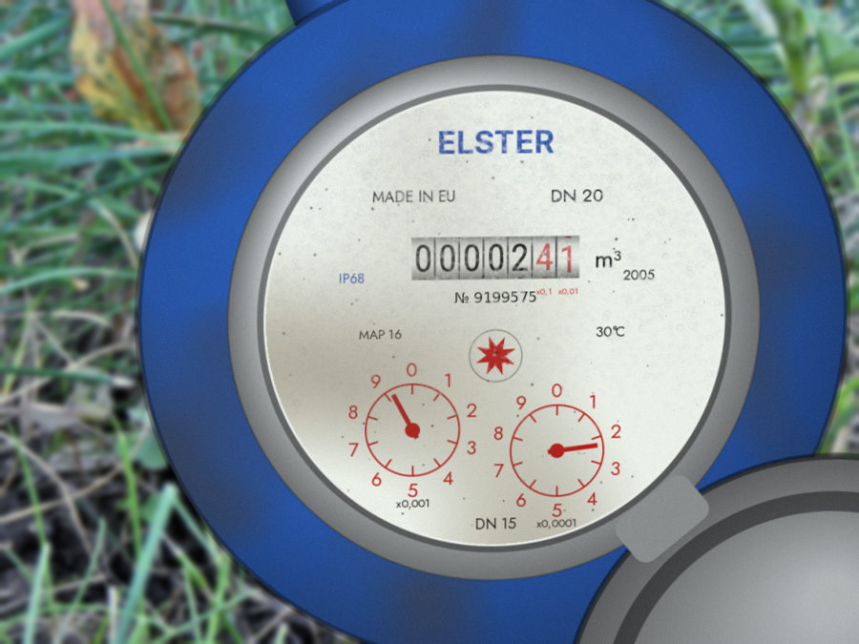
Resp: {"value": 2.4092, "unit": "m³"}
